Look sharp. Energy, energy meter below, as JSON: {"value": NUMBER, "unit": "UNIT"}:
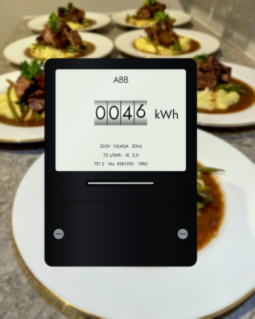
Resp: {"value": 46, "unit": "kWh"}
